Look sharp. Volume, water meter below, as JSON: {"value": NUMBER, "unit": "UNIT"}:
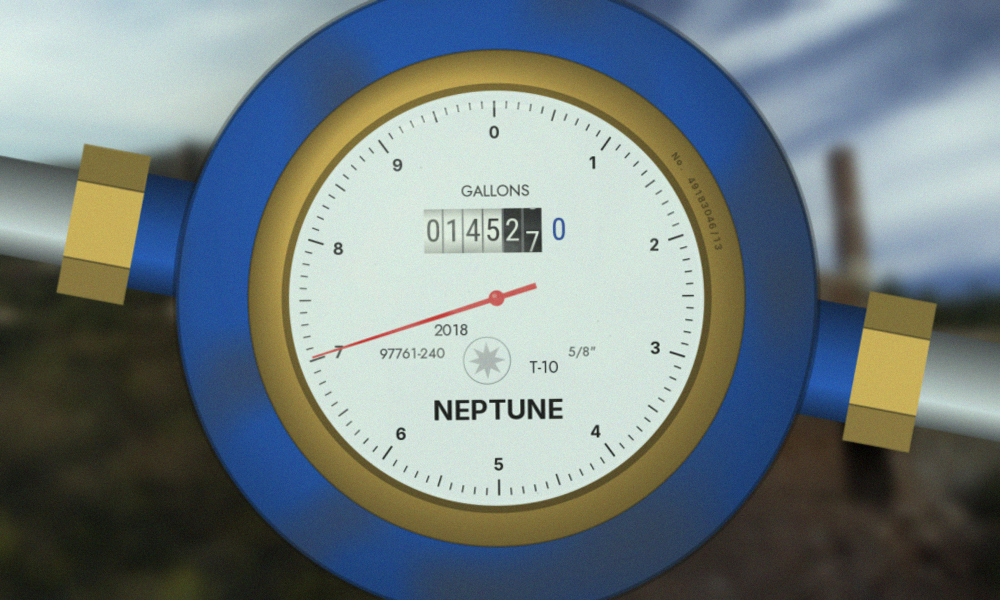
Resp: {"value": 145267.0, "unit": "gal"}
